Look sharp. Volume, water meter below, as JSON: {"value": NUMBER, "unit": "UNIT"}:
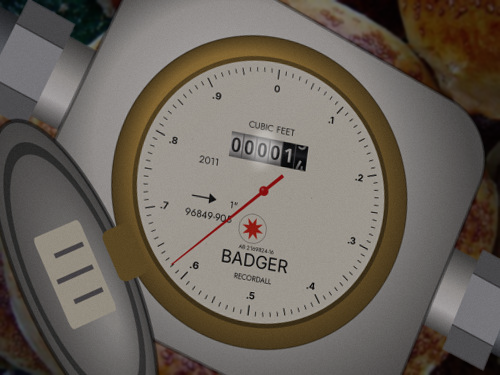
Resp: {"value": 13.62, "unit": "ft³"}
